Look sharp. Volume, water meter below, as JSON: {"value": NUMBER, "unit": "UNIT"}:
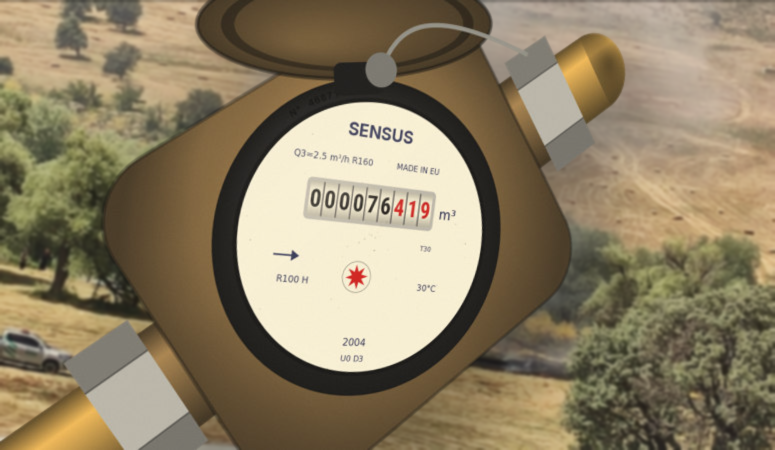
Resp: {"value": 76.419, "unit": "m³"}
